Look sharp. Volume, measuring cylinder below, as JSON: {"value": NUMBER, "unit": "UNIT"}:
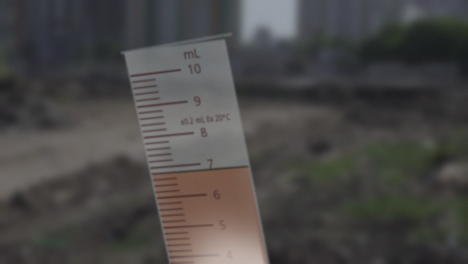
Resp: {"value": 6.8, "unit": "mL"}
